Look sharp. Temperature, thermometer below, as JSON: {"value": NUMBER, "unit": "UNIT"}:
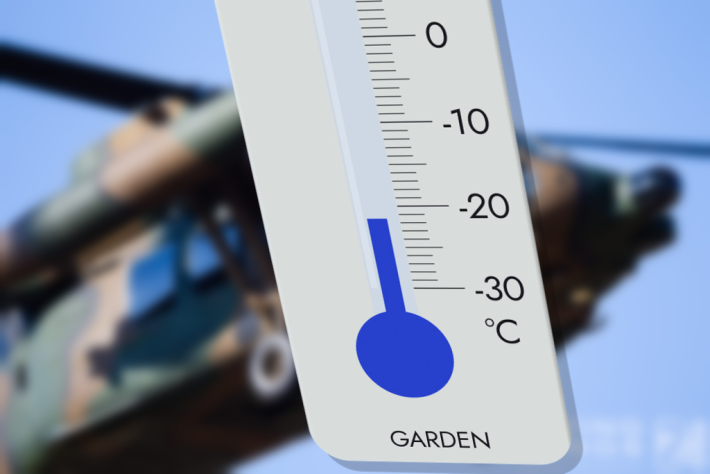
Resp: {"value": -21.5, "unit": "°C"}
